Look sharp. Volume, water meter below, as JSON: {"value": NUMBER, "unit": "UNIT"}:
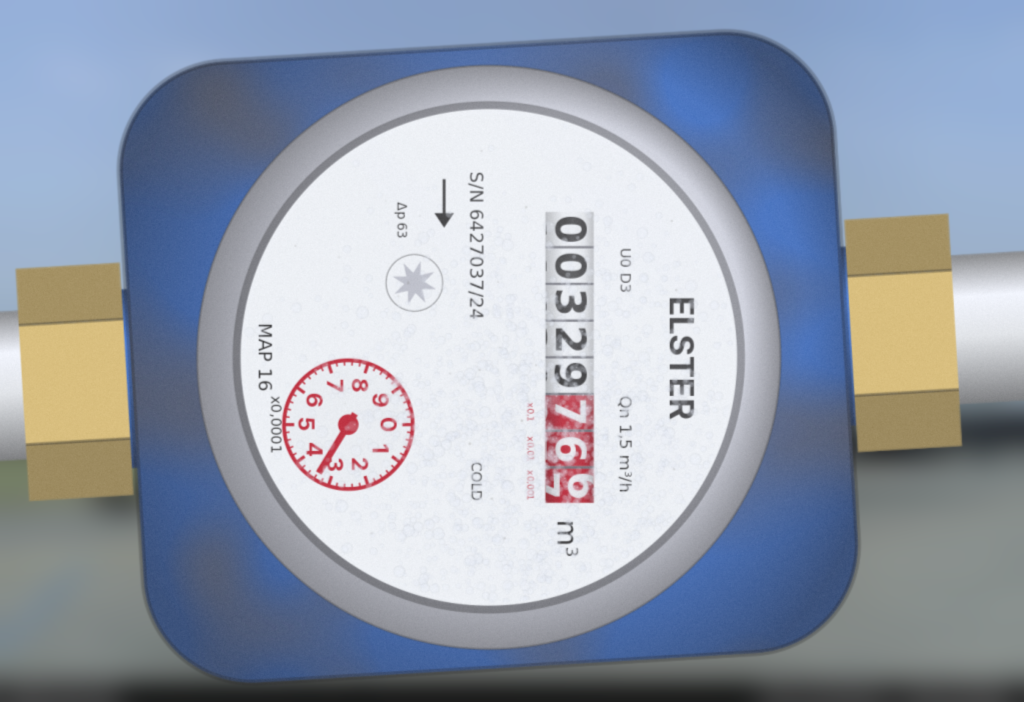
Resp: {"value": 329.7663, "unit": "m³"}
